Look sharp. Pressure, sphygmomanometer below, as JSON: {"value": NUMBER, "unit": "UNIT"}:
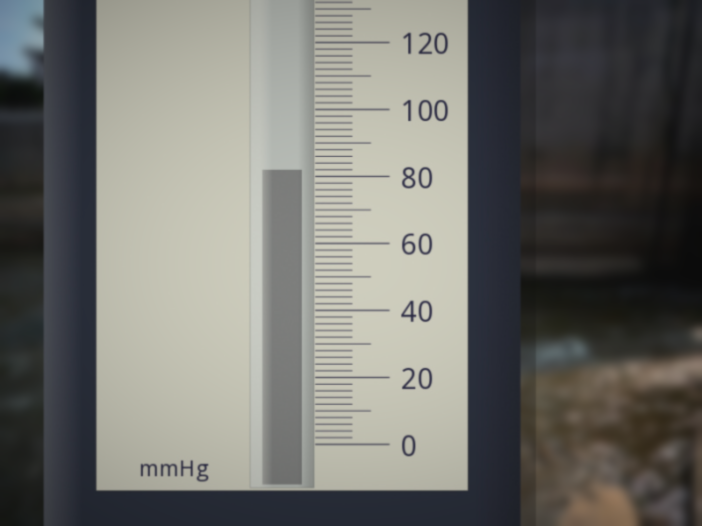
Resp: {"value": 82, "unit": "mmHg"}
